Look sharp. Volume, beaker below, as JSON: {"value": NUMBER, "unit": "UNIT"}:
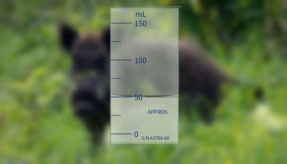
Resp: {"value": 50, "unit": "mL"}
